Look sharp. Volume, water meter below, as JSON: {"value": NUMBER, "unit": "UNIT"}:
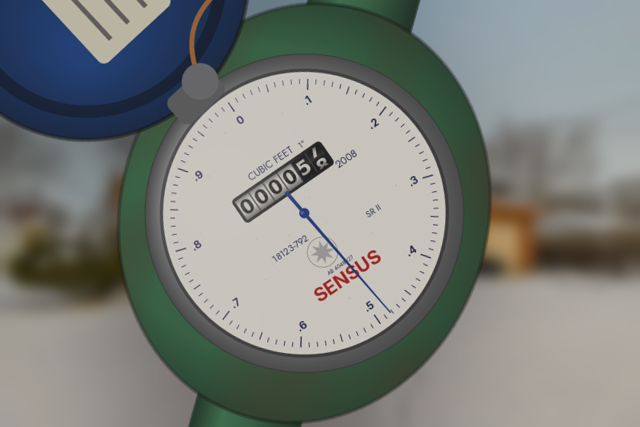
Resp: {"value": 57.48, "unit": "ft³"}
